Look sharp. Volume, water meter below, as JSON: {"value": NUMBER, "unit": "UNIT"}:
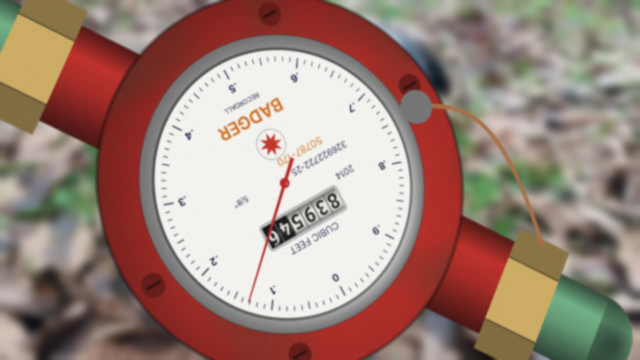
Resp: {"value": 839546.13, "unit": "ft³"}
